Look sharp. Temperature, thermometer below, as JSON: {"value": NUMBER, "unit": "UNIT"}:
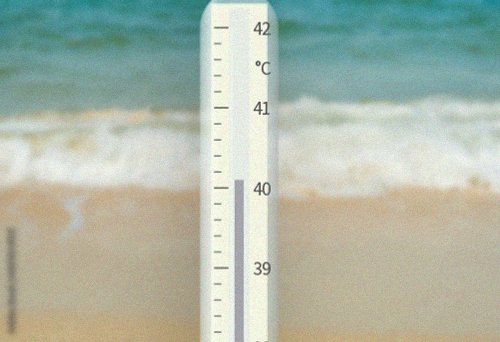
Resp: {"value": 40.1, "unit": "°C"}
